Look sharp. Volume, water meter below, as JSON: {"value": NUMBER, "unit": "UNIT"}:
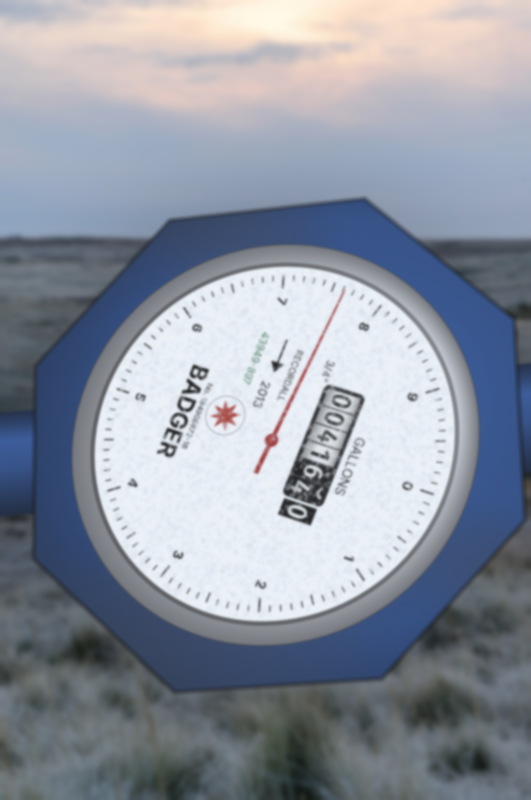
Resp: {"value": 41637.6, "unit": "gal"}
